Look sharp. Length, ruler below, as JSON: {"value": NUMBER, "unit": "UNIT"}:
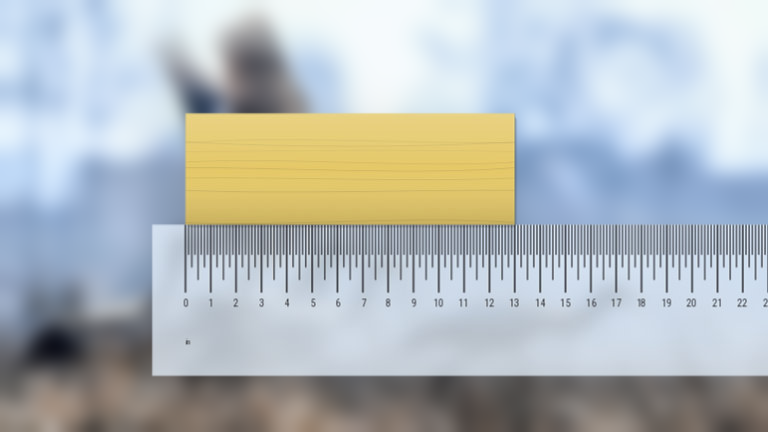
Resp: {"value": 13, "unit": "in"}
